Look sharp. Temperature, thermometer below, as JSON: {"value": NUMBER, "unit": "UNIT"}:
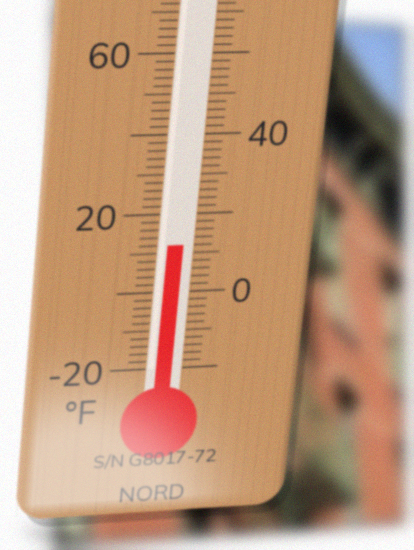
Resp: {"value": 12, "unit": "°F"}
